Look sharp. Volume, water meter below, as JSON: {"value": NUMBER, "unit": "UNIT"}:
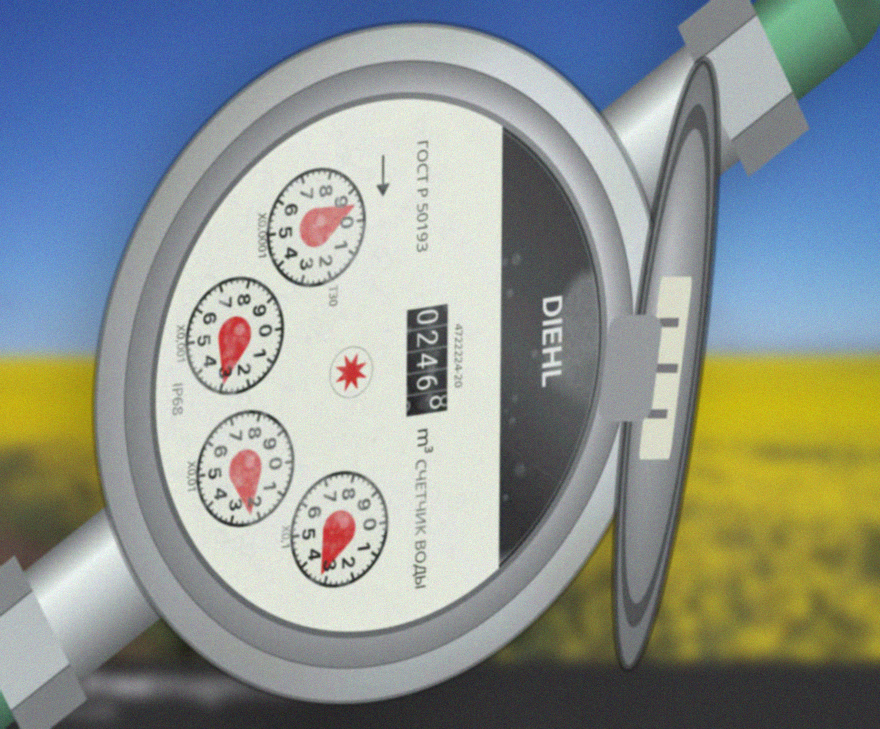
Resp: {"value": 2468.3229, "unit": "m³"}
